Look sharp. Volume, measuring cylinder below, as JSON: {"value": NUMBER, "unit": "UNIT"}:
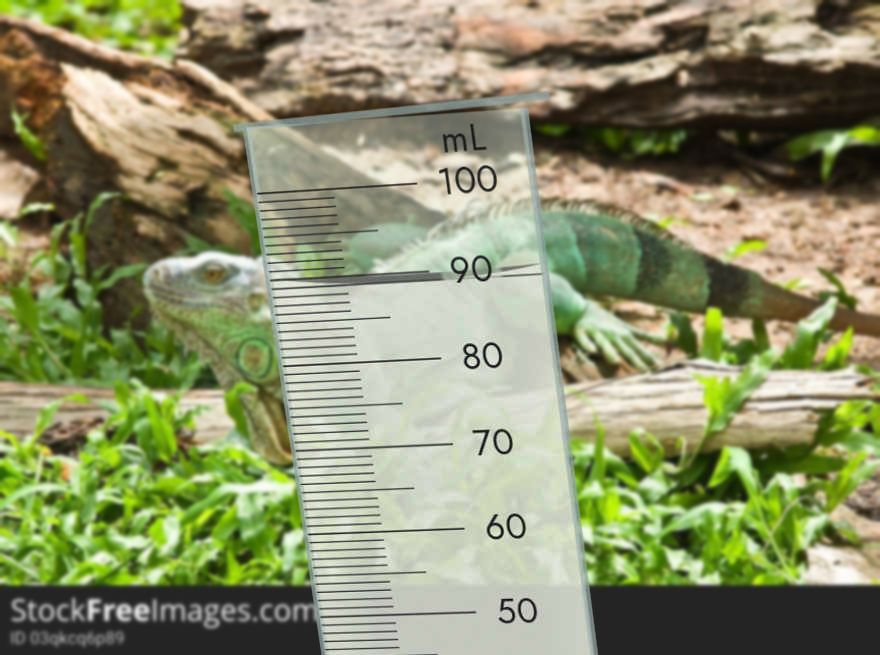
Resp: {"value": 89, "unit": "mL"}
